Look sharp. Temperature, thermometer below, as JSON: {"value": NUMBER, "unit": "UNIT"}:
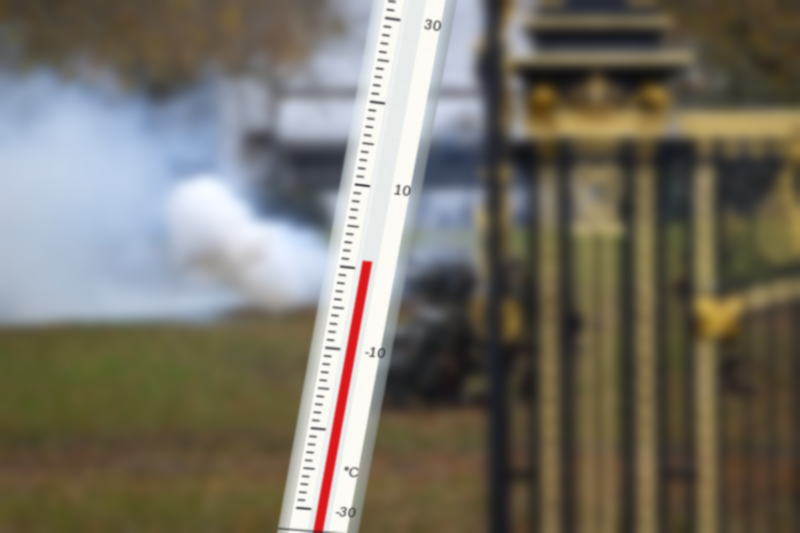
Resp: {"value": 1, "unit": "°C"}
